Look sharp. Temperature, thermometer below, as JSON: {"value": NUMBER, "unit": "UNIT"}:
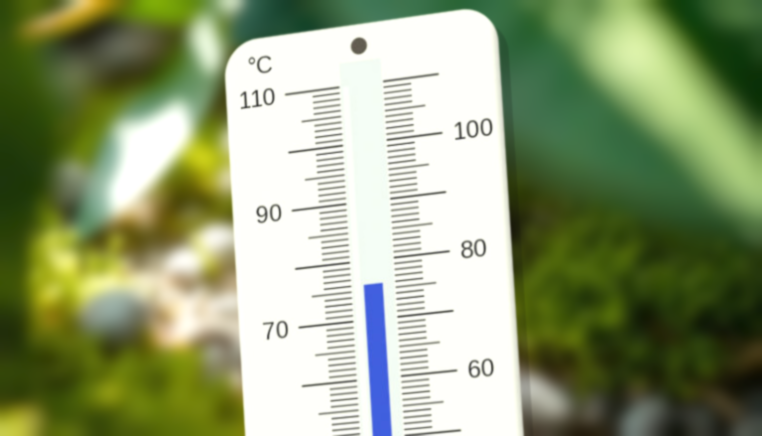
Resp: {"value": 76, "unit": "°C"}
